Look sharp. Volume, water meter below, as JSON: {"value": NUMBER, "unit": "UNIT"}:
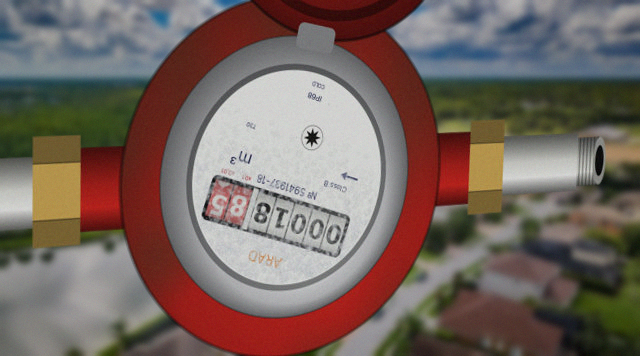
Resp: {"value": 18.85, "unit": "m³"}
